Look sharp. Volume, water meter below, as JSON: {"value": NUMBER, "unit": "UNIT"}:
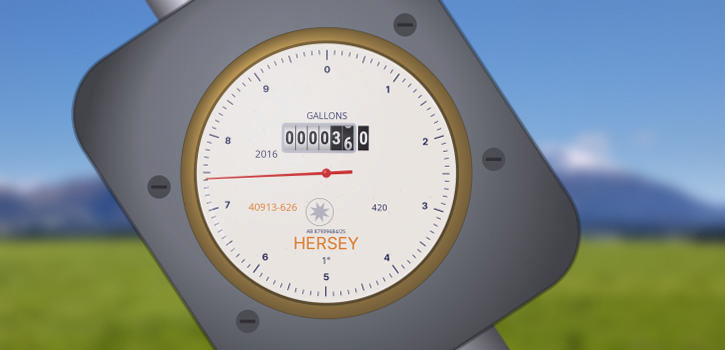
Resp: {"value": 357.4, "unit": "gal"}
